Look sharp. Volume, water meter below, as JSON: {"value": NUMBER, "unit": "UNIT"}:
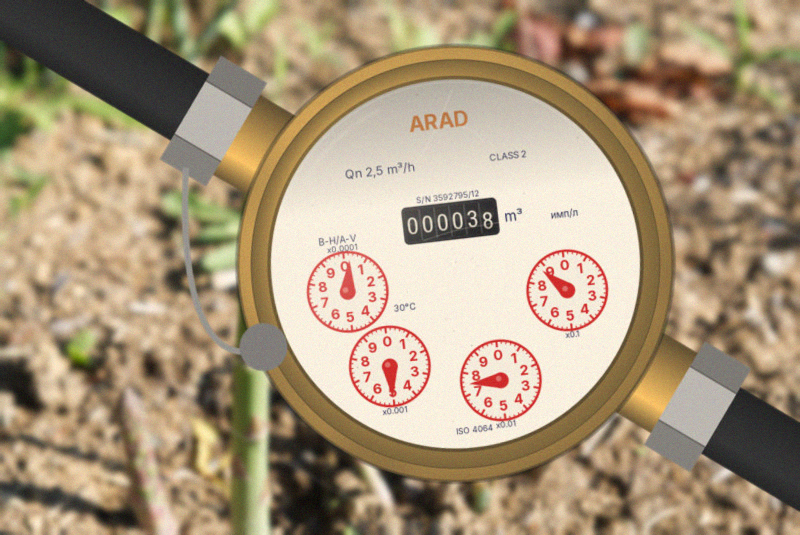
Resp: {"value": 37.8750, "unit": "m³"}
